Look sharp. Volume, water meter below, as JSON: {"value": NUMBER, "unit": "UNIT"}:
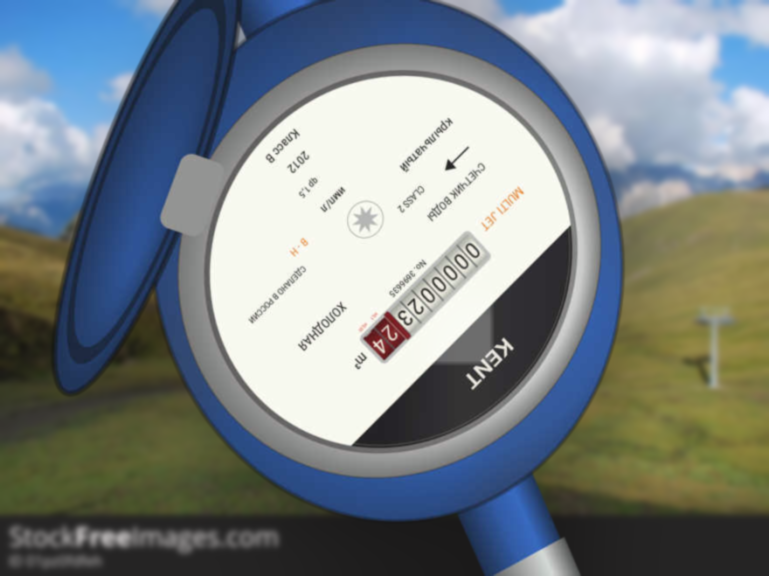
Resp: {"value": 23.24, "unit": "m³"}
